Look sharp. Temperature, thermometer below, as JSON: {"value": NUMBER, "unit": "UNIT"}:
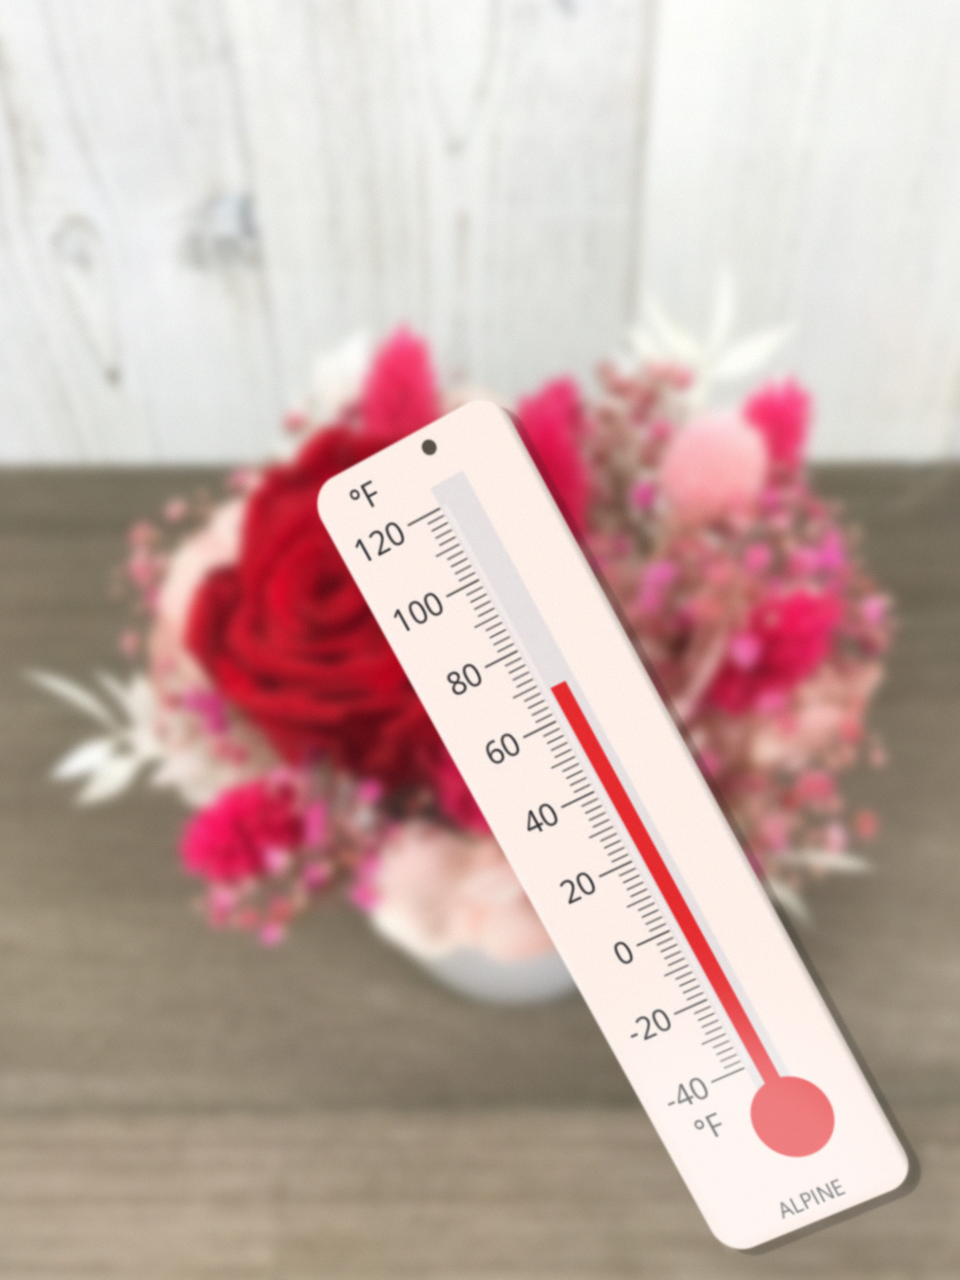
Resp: {"value": 68, "unit": "°F"}
